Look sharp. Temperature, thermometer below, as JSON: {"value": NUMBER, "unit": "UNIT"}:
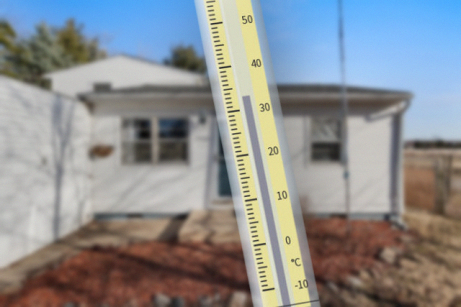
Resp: {"value": 33, "unit": "°C"}
